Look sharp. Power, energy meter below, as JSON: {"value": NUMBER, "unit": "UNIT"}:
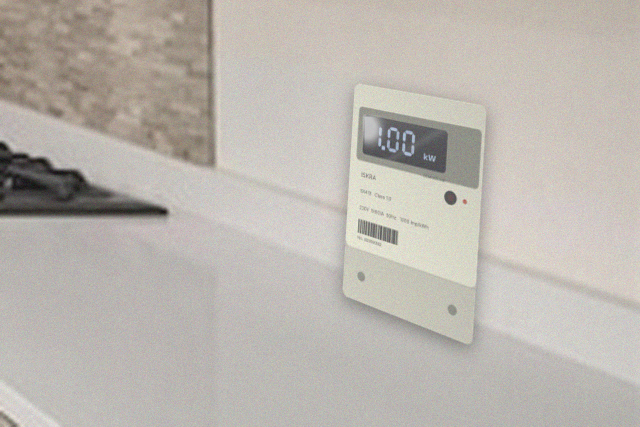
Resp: {"value": 1.00, "unit": "kW"}
